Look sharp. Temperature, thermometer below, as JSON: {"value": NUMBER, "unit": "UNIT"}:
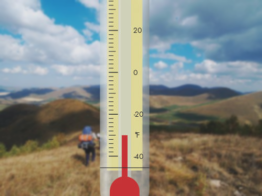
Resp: {"value": -30, "unit": "°F"}
